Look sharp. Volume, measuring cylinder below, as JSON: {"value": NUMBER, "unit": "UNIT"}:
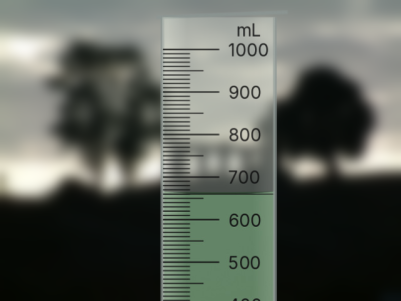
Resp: {"value": 660, "unit": "mL"}
